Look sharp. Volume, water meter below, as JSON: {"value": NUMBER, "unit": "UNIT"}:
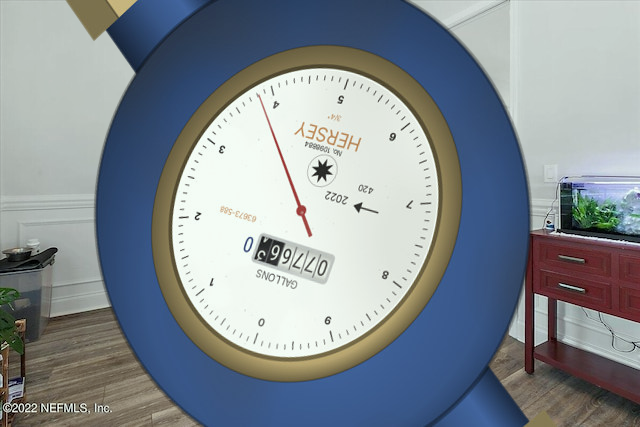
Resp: {"value": 776633.8, "unit": "gal"}
